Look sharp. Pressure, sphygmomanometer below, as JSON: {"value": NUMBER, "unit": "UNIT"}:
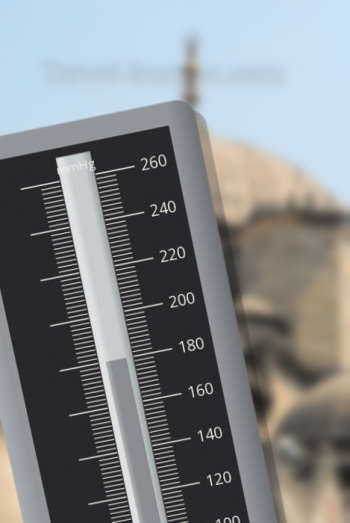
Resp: {"value": 180, "unit": "mmHg"}
